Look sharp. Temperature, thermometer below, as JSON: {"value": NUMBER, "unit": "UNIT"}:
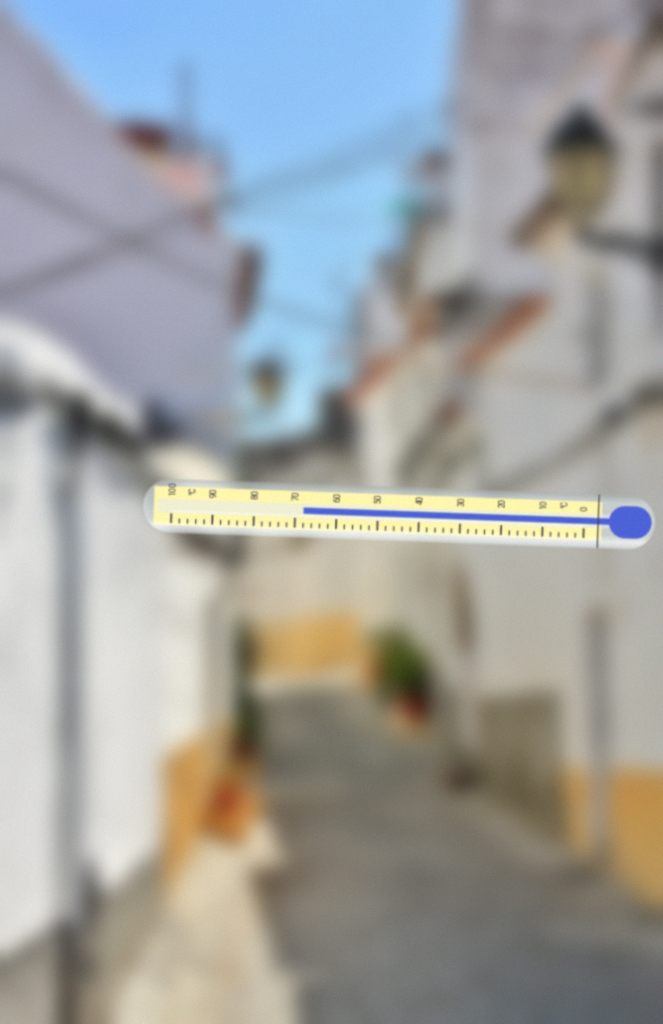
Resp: {"value": 68, "unit": "°C"}
